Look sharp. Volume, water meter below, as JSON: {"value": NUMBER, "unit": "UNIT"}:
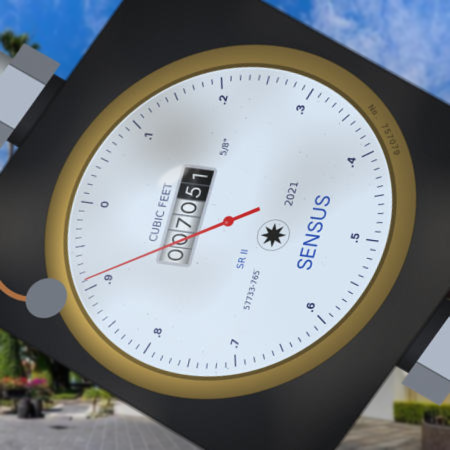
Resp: {"value": 7050.91, "unit": "ft³"}
